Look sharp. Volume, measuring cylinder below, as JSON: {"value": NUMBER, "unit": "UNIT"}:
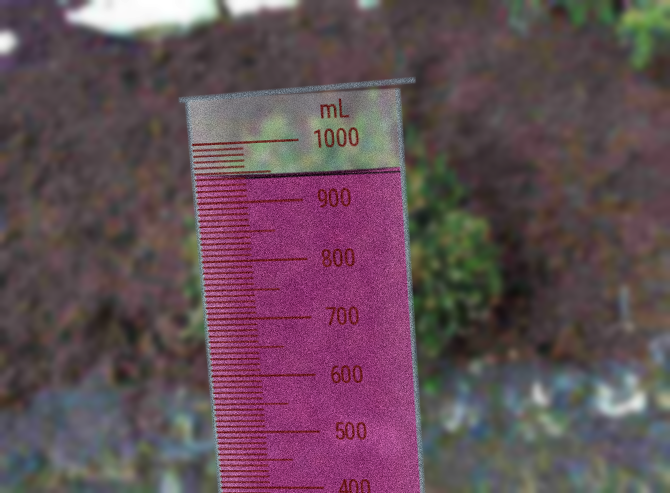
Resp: {"value": 940, "unit": "mL"}
